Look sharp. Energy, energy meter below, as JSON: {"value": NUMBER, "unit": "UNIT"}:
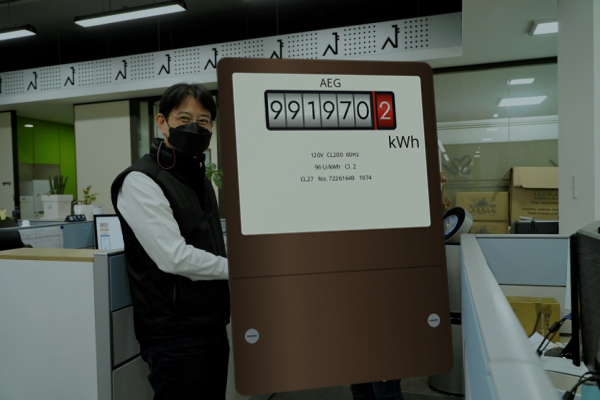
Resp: {"value": 991970.2, "unit": "kWh"}
